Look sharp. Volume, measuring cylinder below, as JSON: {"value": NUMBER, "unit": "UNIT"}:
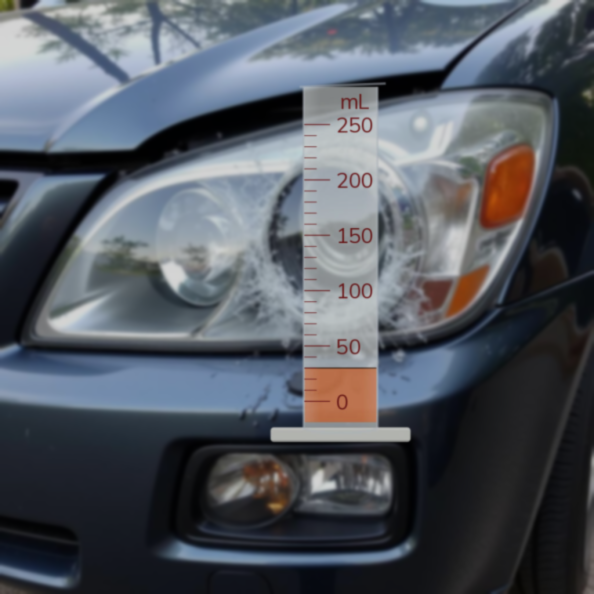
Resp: {"value": 30, "unit": "mL"}
